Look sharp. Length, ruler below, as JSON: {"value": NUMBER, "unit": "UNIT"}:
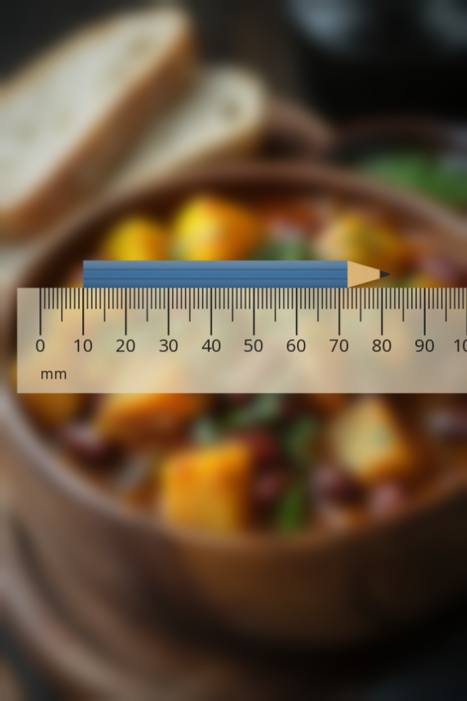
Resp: {"value": 72, "unit": "mm"}
